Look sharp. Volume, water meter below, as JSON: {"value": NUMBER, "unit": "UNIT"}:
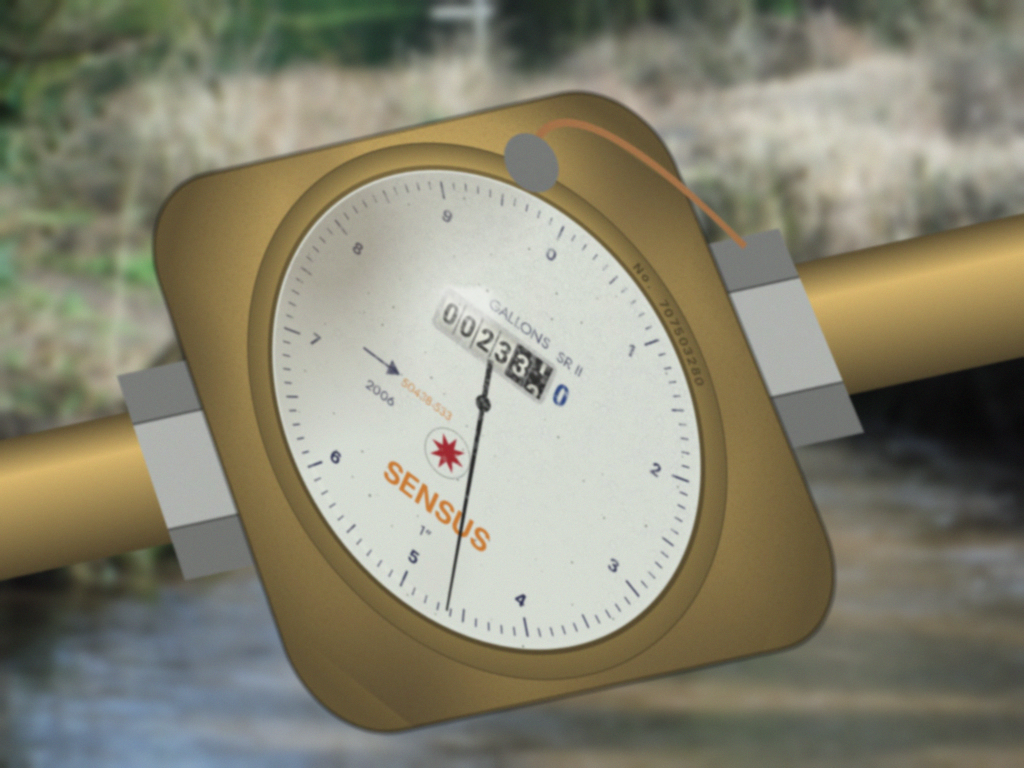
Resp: {"value": 23314.6, "unit": "gal"}
